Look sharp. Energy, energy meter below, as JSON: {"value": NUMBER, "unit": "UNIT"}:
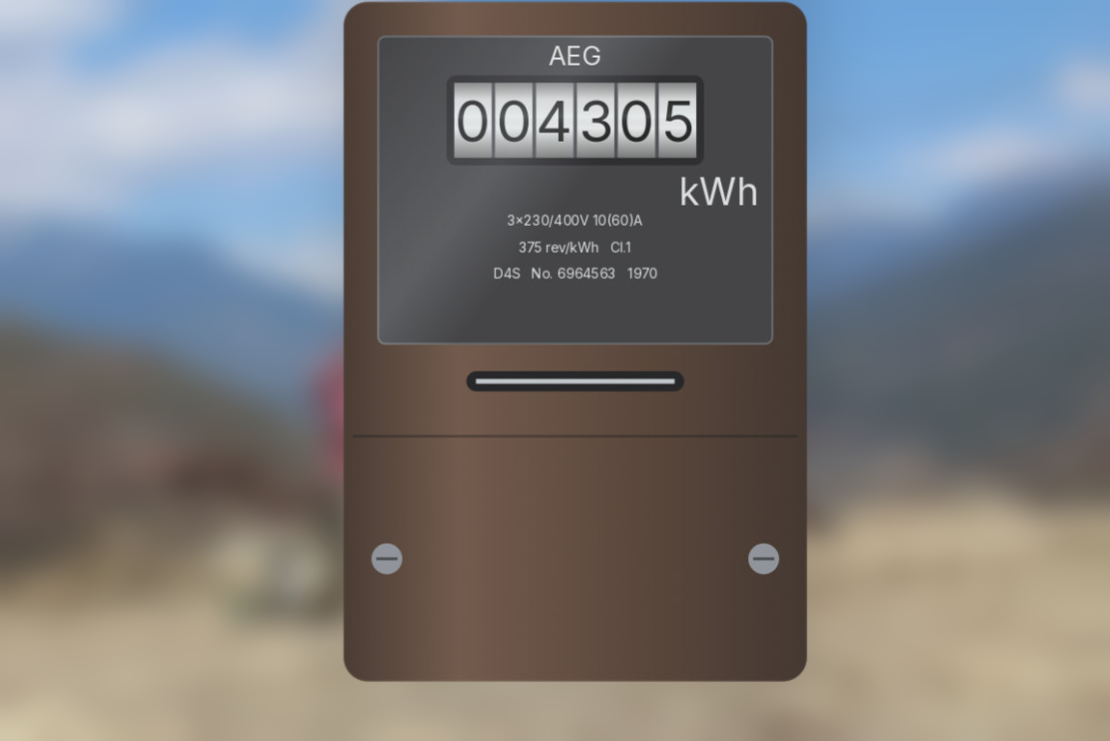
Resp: {"value": 4305, "unit": "kWh"}
